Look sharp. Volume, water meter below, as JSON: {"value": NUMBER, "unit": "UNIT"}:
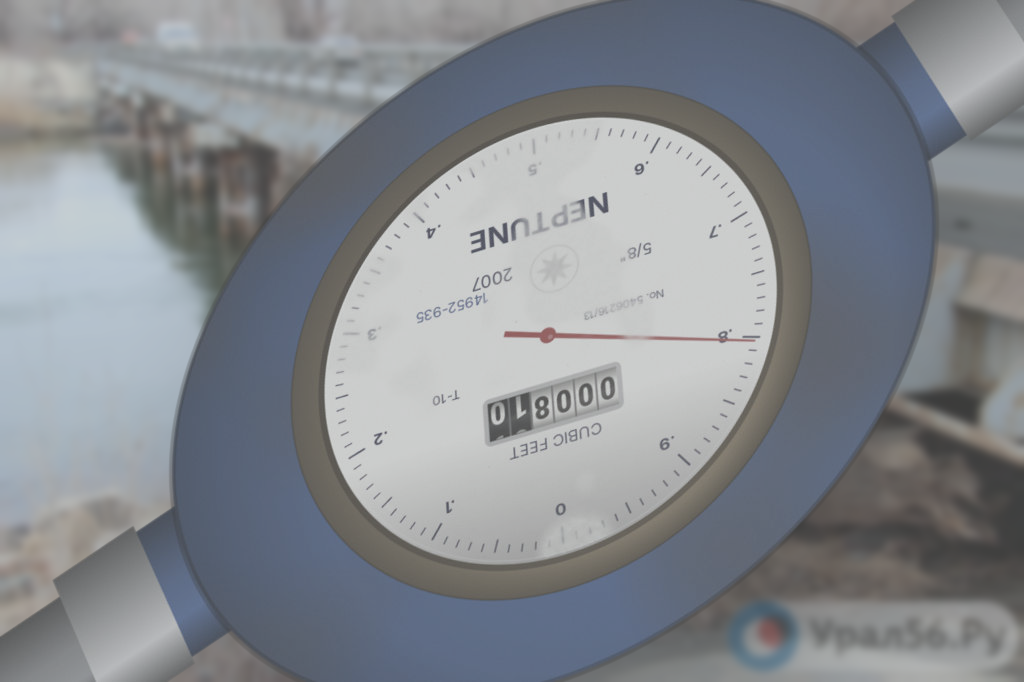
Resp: {"value": 809.80, "unit": "ft³"}
